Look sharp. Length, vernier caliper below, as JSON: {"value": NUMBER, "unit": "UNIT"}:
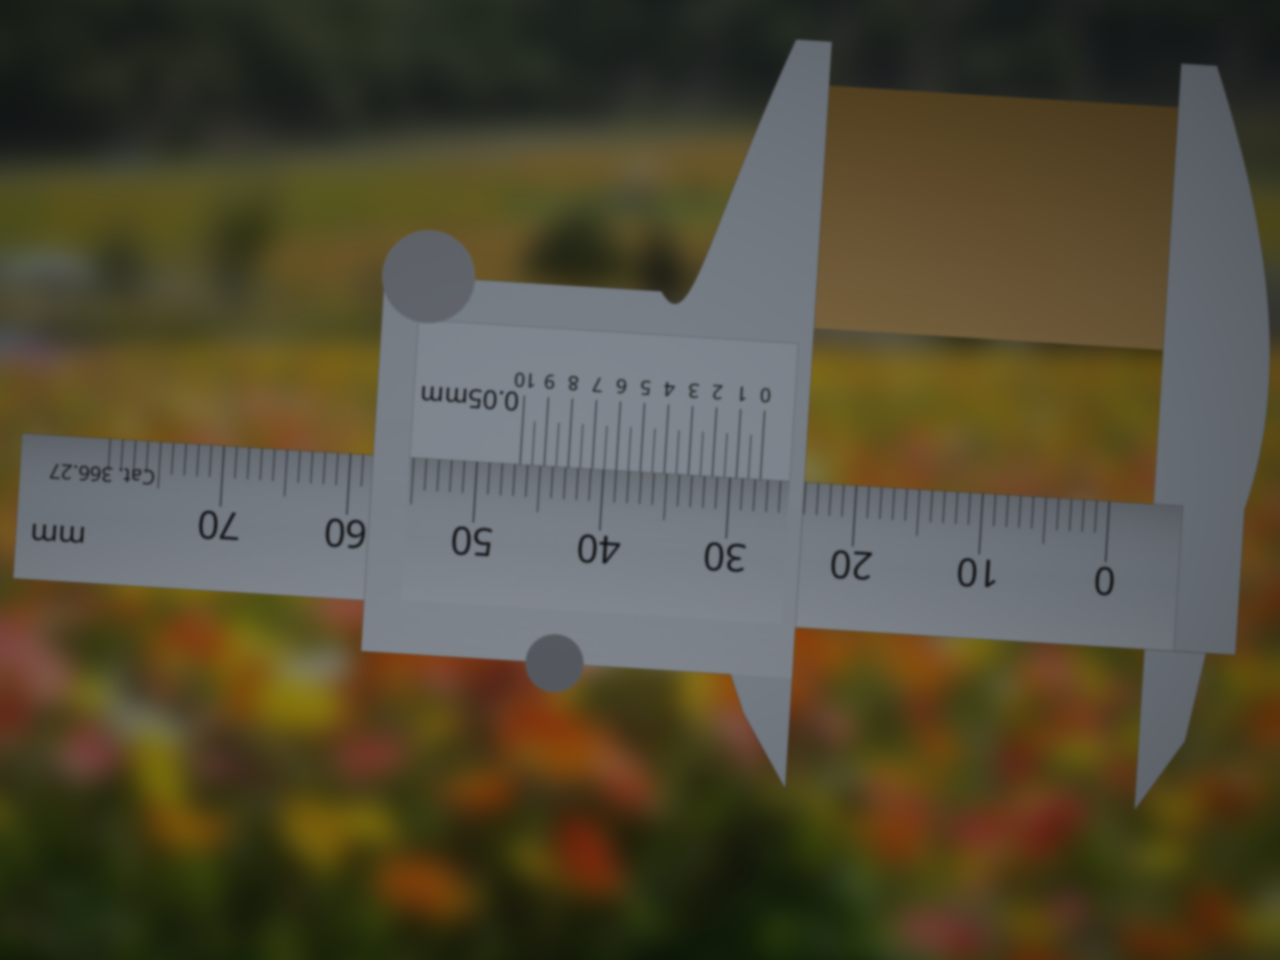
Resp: {"value": 27.6, "unit": "mm"}
